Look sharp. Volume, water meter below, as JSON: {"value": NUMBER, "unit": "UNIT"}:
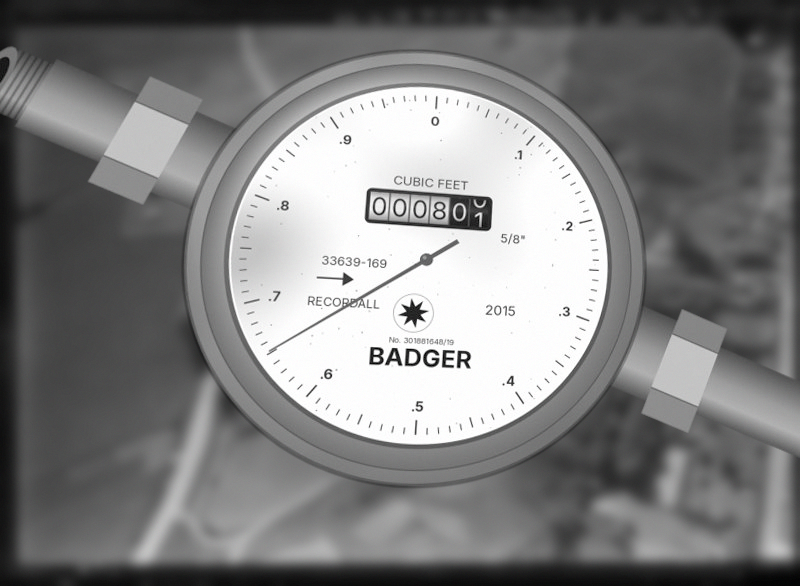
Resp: {"value": 800.65, "unit": "ft³"}
